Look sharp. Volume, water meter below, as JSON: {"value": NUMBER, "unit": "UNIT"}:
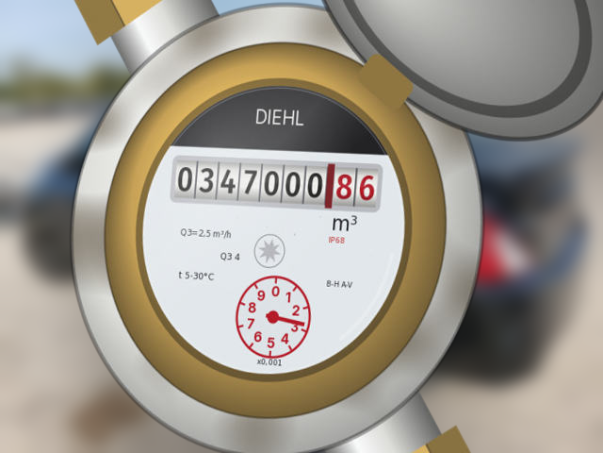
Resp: {"value": 347000.862, "unit": "m³"}
